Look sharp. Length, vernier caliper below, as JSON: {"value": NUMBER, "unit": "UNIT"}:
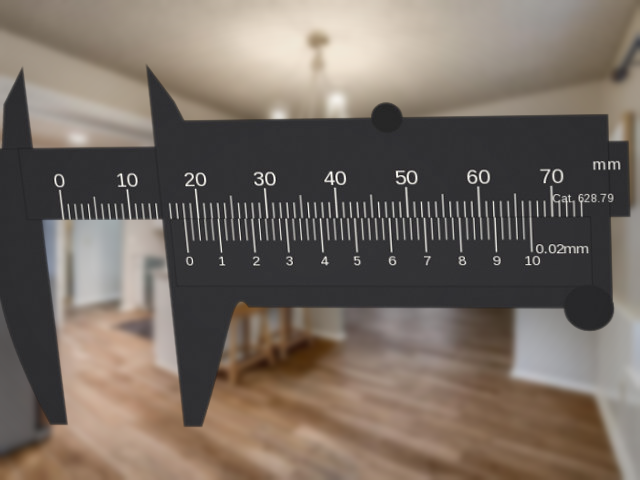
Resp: {"value": 18.0, "unit": "mm"}
